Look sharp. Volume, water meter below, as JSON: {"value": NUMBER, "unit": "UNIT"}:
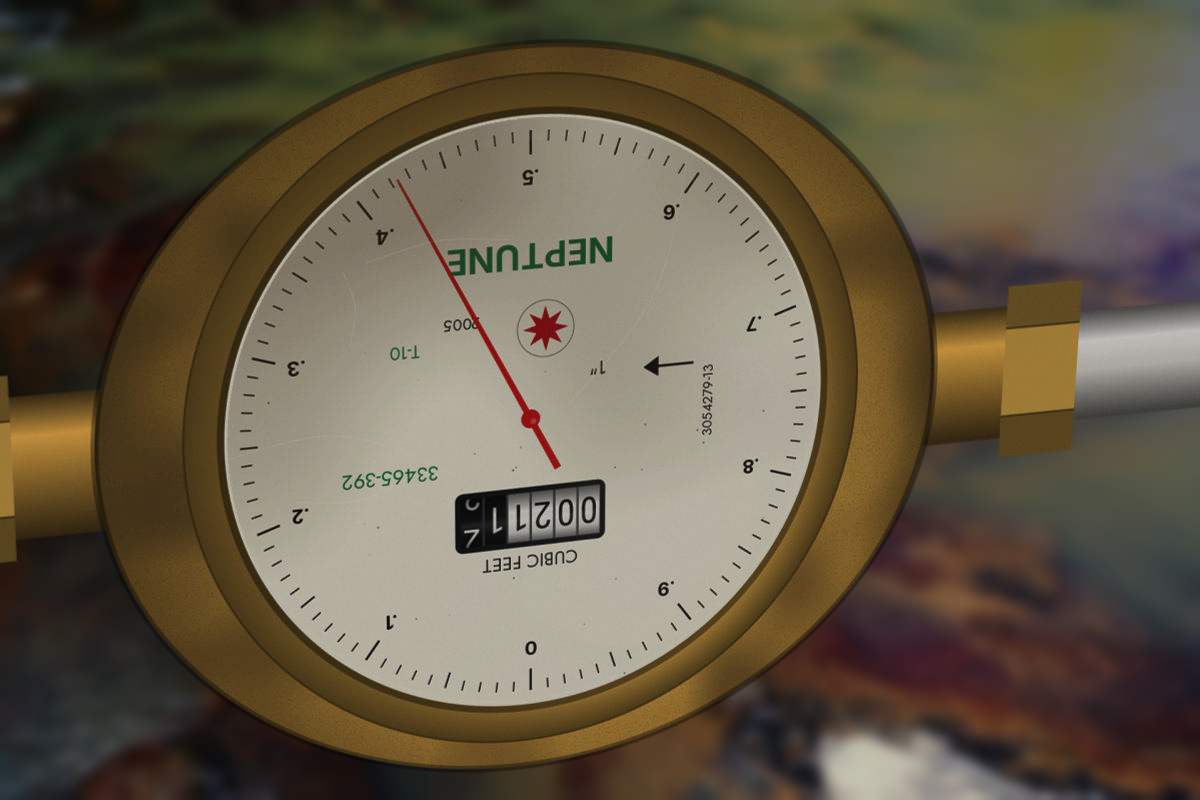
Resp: {"value": 2112.42, "unit": "ft³"}
